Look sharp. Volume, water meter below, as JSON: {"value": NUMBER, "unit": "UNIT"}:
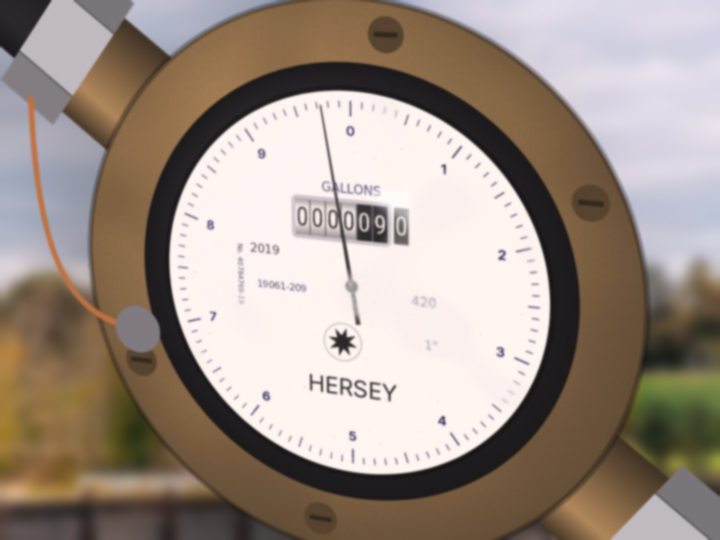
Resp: {"value": 89.7, "unit": "gal"}
